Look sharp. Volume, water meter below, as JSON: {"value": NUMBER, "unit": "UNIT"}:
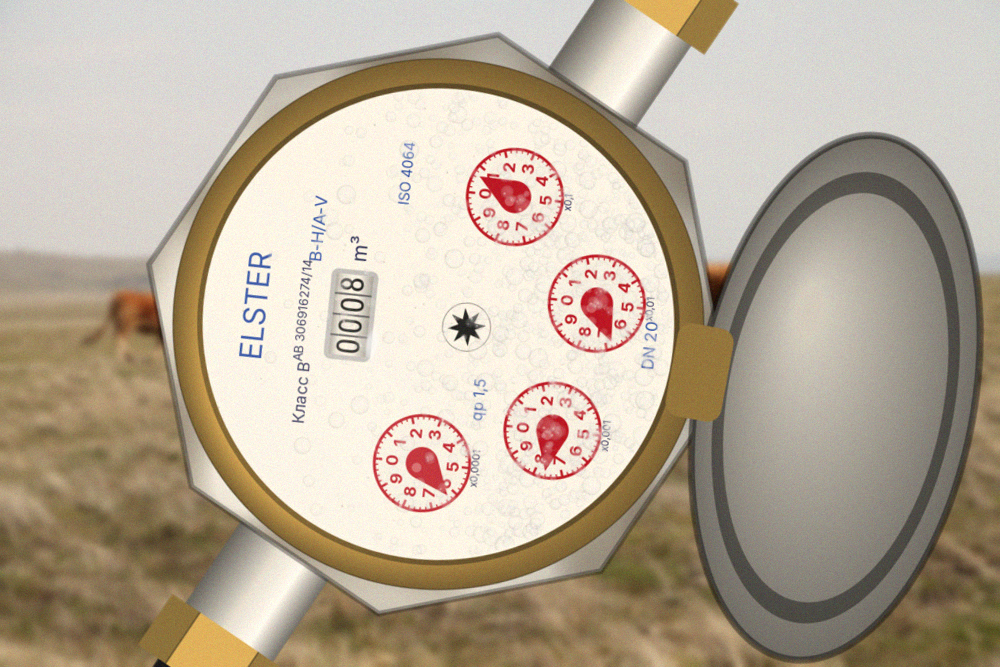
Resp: {"value": 8.0676, "unit": "m³"}
